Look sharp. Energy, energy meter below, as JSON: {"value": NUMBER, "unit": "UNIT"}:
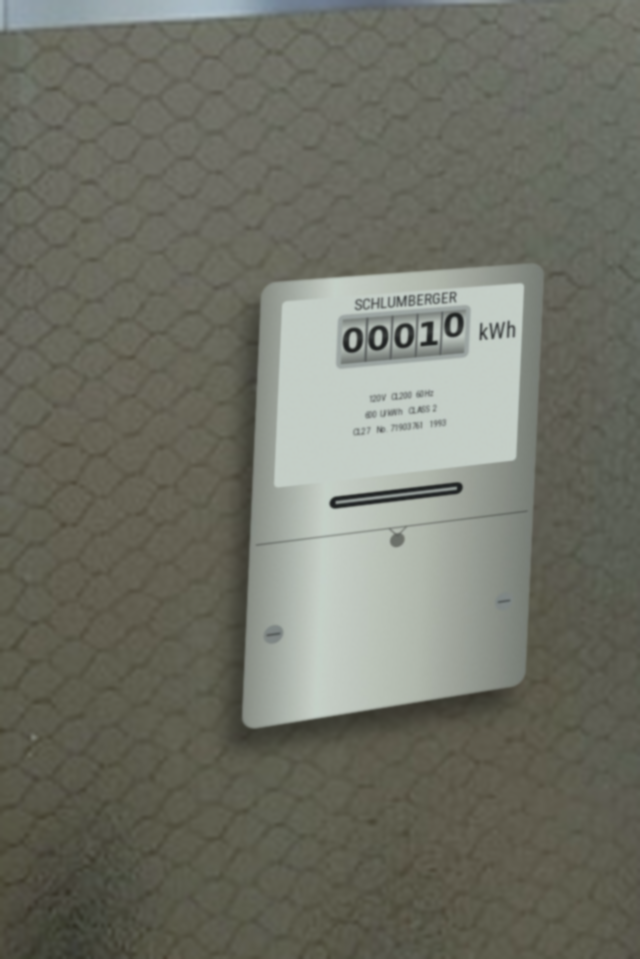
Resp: {"value": 10, "unit": "kWh"}
